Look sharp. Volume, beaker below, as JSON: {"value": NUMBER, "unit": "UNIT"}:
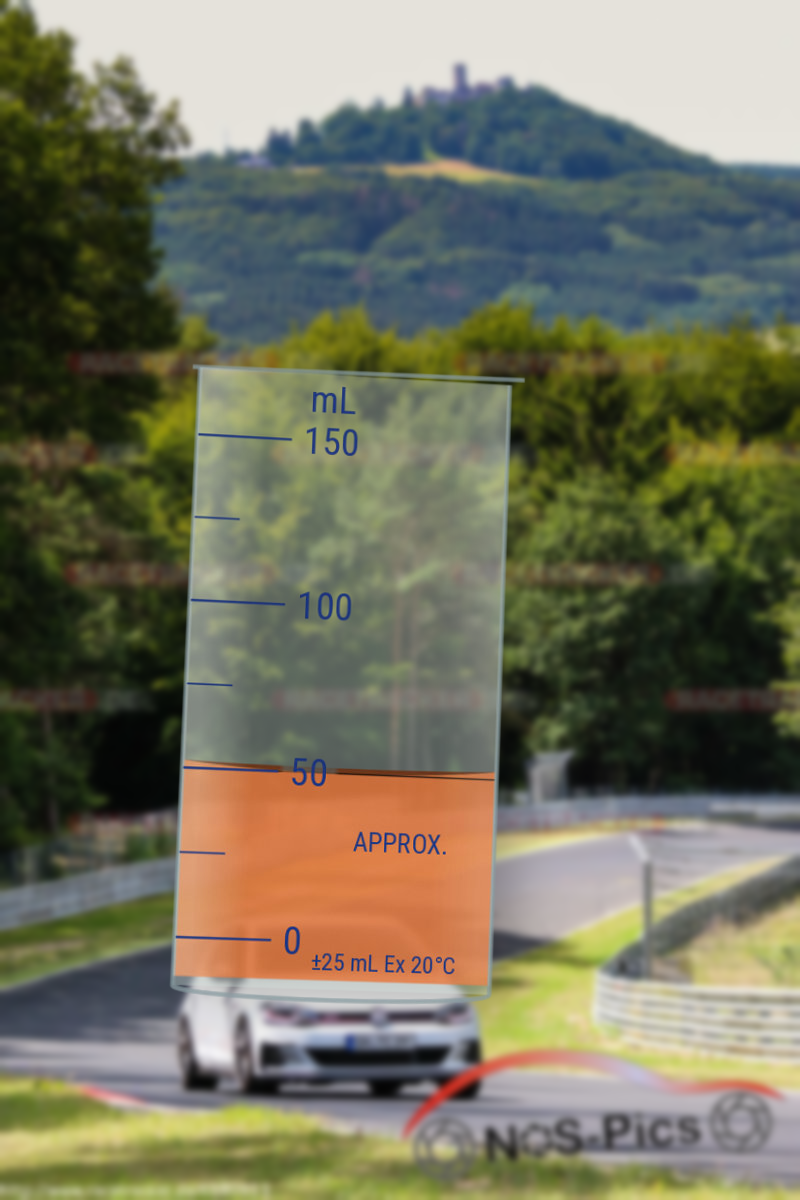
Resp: {"value": 50, "unit": "mL"}
